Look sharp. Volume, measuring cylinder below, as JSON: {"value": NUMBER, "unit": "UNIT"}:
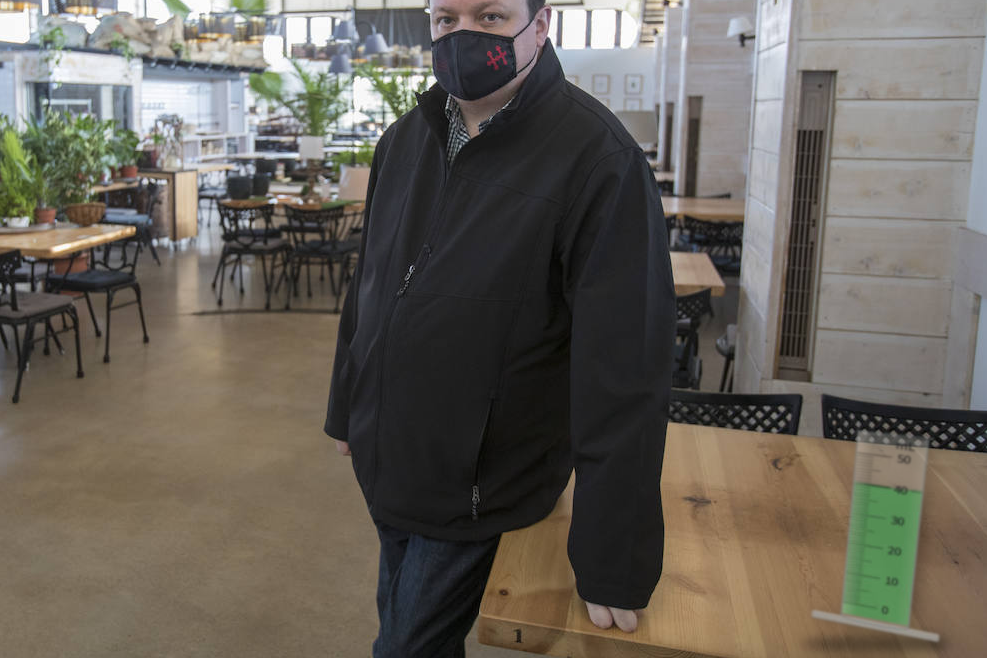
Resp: {"value": 40, "unit": "mL"}
